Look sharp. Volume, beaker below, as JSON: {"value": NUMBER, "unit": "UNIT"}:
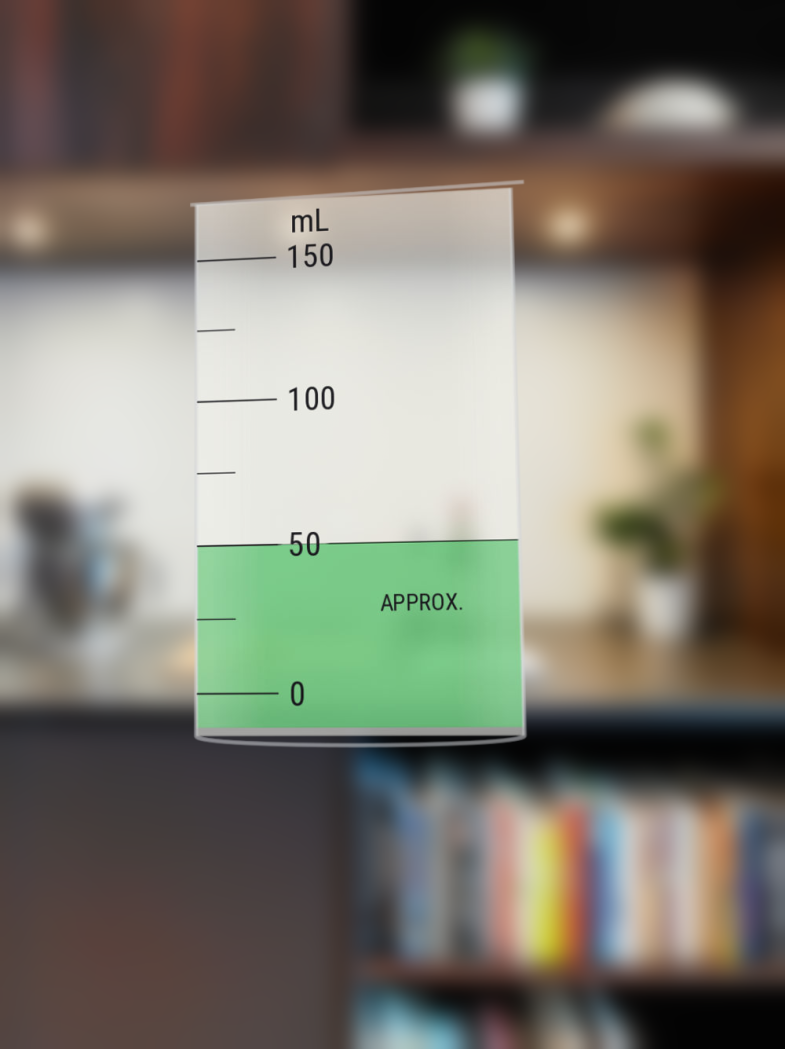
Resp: {"value": 50, "unit": "mL"}
